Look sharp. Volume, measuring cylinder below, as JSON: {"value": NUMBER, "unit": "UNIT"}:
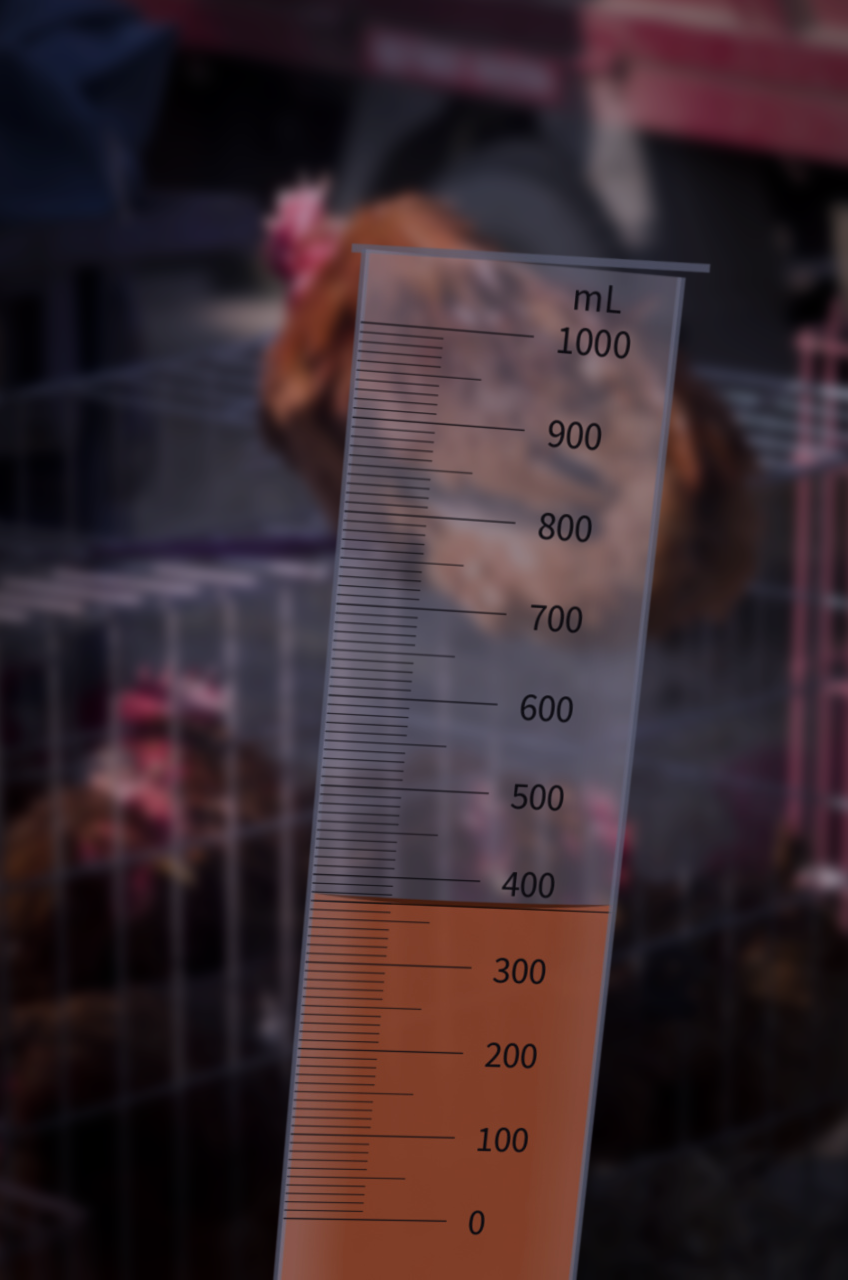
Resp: {"value": 370, "unit": "mL"}
